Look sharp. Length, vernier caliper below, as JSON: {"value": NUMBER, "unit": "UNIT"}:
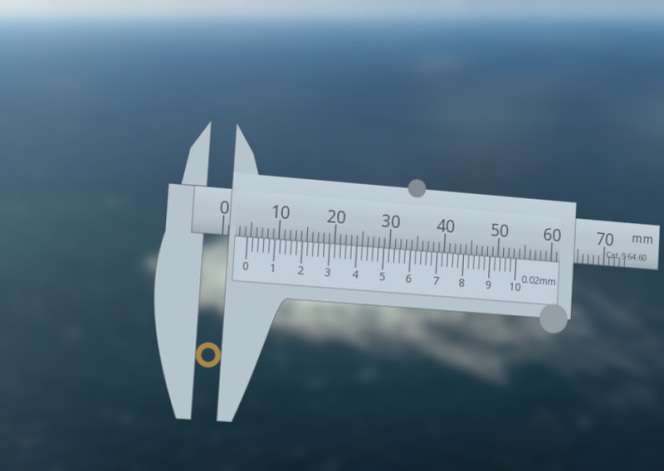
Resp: {"value": 4.4, "unit": "mm"}
